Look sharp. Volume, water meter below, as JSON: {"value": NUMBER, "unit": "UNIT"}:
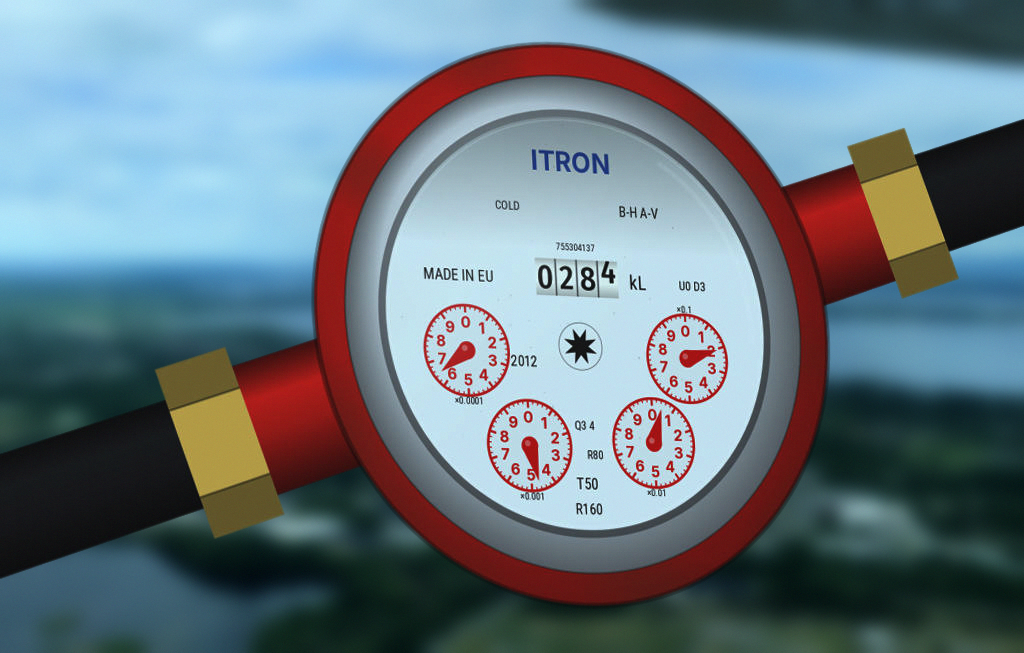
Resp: {"value": 284.2046, "unit": "kL"}
